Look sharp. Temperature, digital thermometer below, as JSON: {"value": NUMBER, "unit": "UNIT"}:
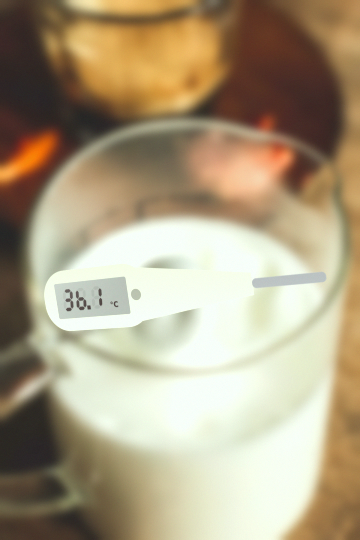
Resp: {"value": 36.1, "unit": "°C"}
